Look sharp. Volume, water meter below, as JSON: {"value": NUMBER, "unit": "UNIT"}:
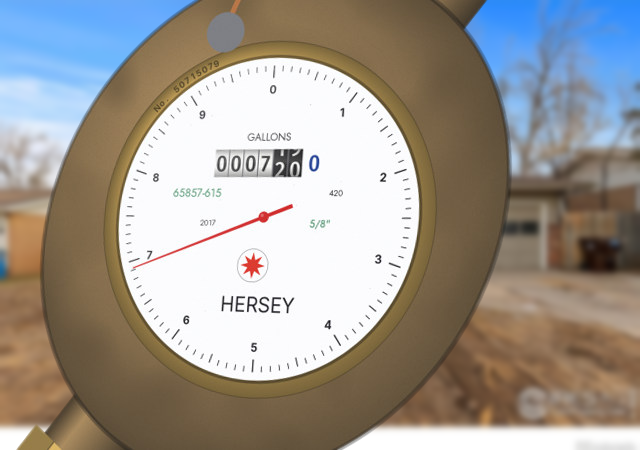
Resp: {"value": 7196.9, "unit": "gal"}
